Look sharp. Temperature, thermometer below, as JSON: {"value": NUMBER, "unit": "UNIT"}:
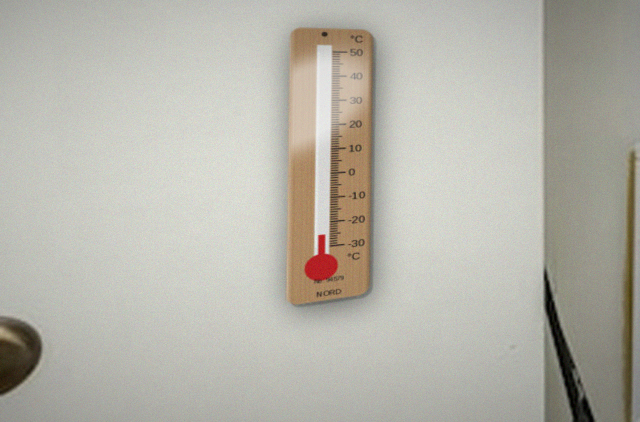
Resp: {"value": -25, "unit": "°C"}
